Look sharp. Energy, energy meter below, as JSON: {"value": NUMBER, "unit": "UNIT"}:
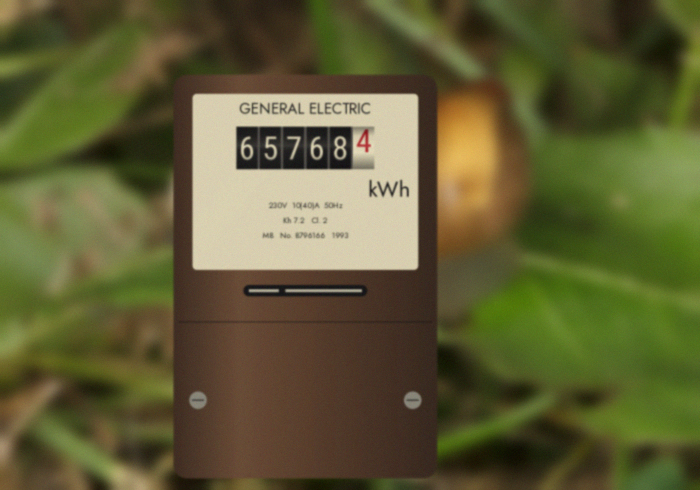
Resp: {"value": 65768.4, "unit": "kWh"}
